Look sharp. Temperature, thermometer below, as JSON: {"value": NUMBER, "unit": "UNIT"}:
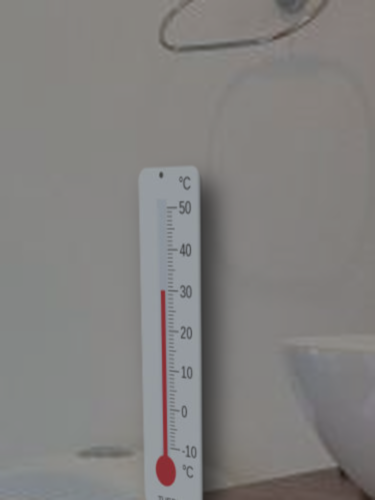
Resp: {"value": 30, "unit": "°C"}
